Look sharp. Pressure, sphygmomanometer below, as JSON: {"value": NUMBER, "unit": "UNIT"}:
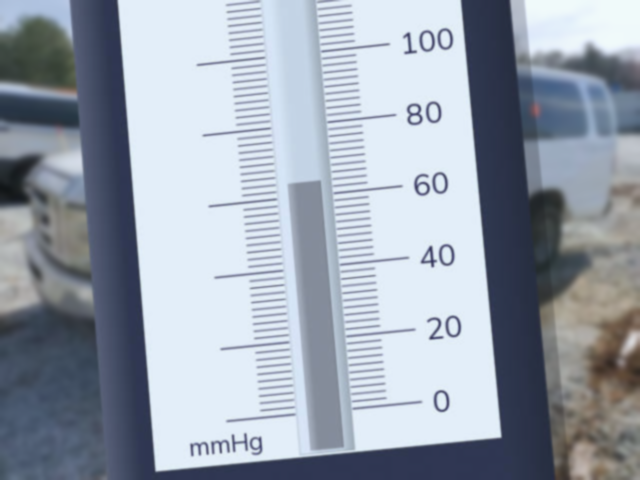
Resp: {"value": 64, "unit": "mmHg"}
